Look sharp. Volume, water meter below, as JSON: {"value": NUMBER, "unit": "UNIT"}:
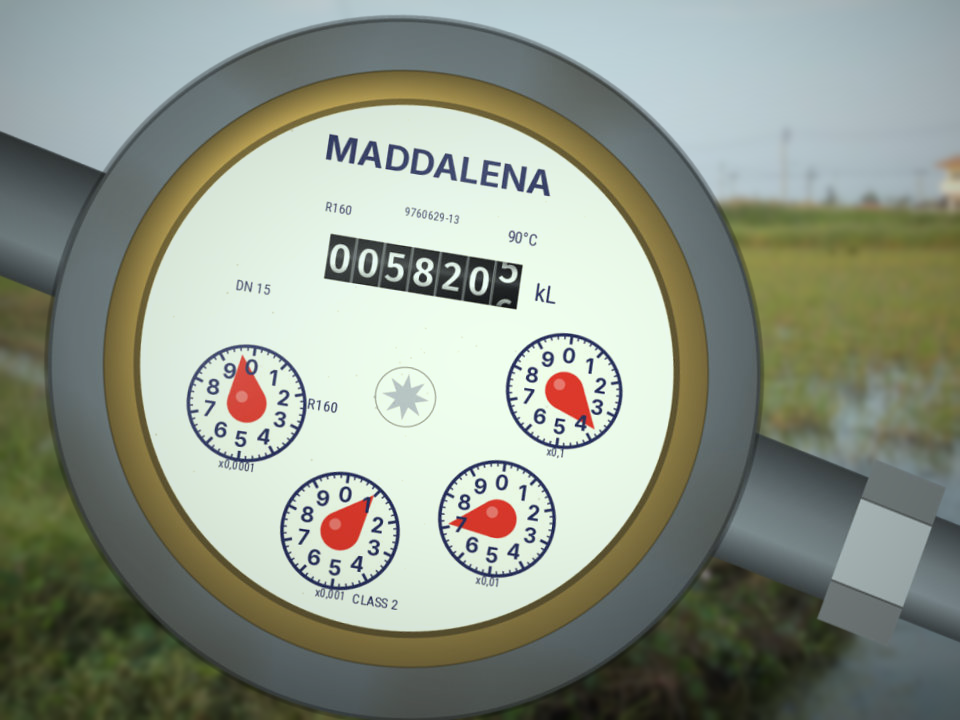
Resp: {"value": 58205.3709, "unit": "kL"}
